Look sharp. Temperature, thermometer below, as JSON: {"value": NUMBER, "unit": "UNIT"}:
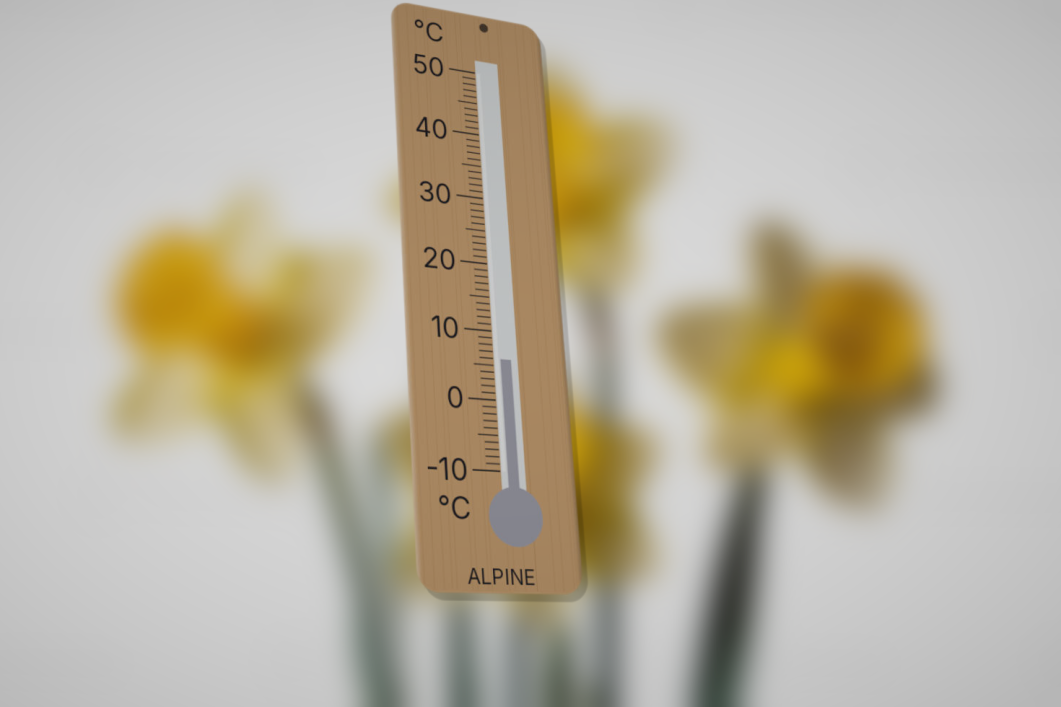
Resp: {"value": 6, "unit": "°C"}
